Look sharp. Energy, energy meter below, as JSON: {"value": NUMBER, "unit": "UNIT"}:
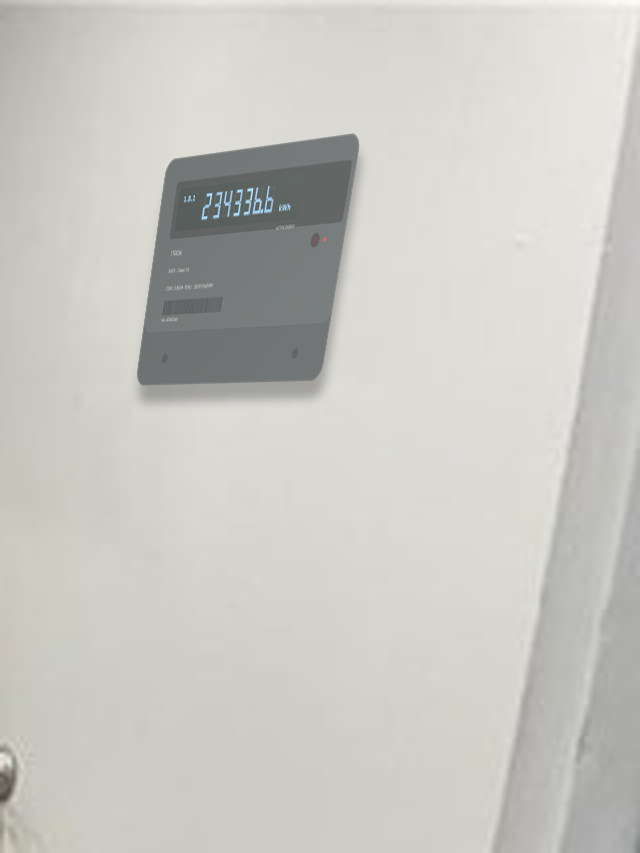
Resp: {"value": 234336.6, "unit": "kWh"}
